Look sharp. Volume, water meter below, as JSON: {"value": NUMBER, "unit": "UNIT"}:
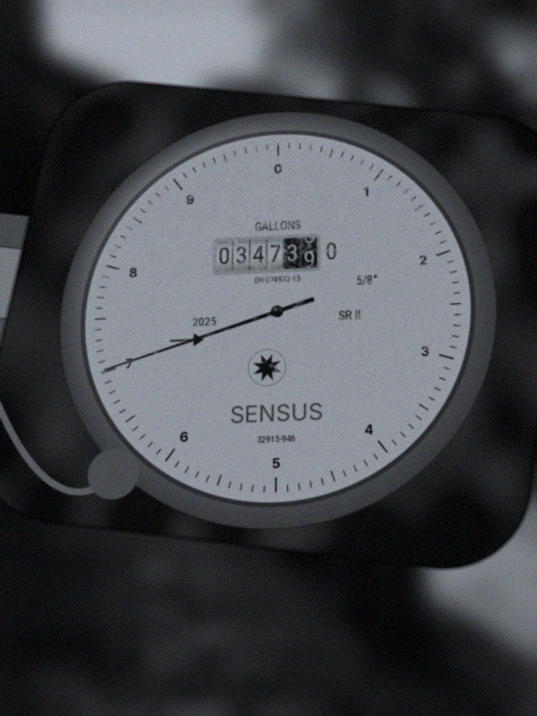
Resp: {"value": 347387.0, "unit": "gal"}
